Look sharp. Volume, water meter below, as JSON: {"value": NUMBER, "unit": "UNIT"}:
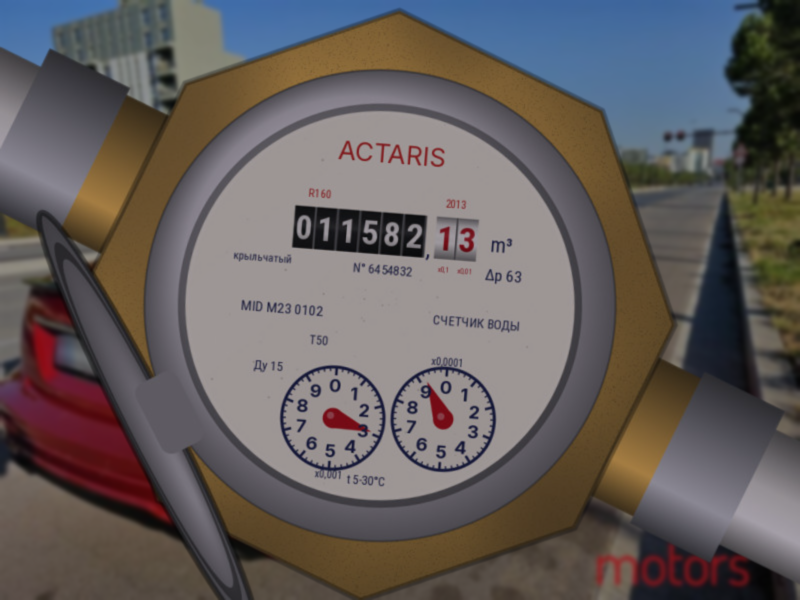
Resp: {"value": 11582.1329, "unit": "m³"}
